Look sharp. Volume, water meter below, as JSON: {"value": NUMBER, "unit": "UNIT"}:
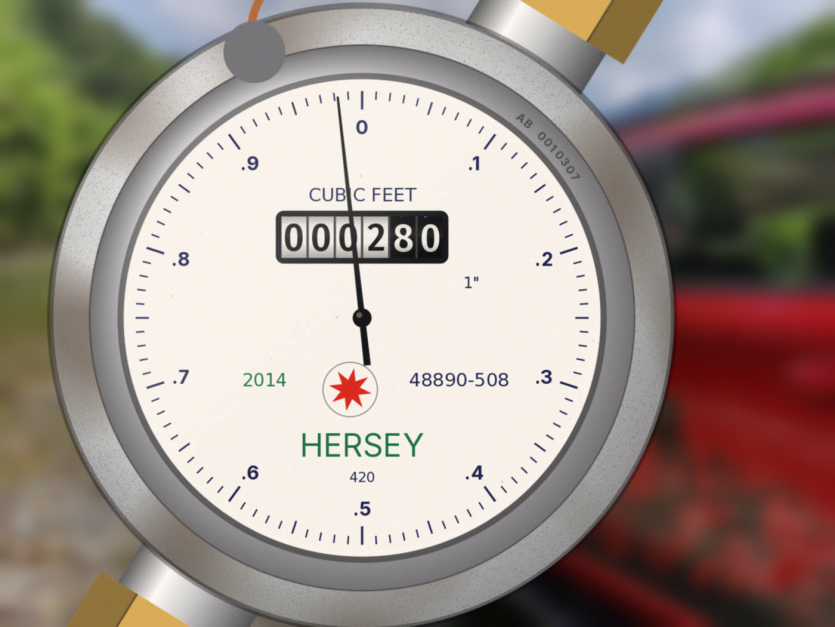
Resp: {"value": 279.98, "unit": "ft³"}
